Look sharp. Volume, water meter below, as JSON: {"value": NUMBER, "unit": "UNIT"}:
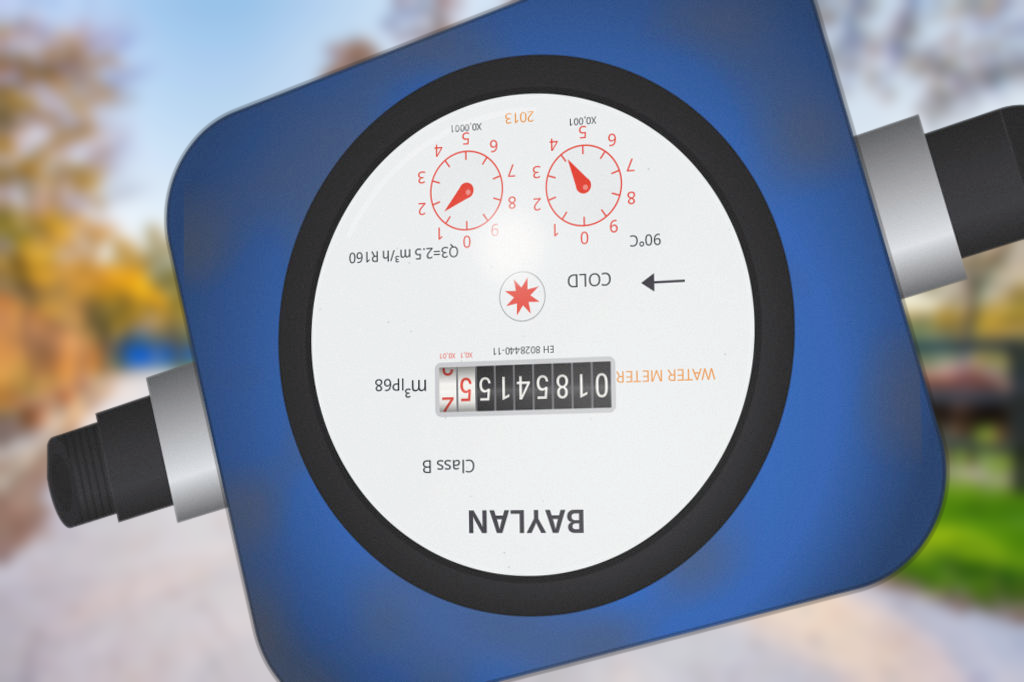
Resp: {"value": 185415.5241, "unit": "m³"}
